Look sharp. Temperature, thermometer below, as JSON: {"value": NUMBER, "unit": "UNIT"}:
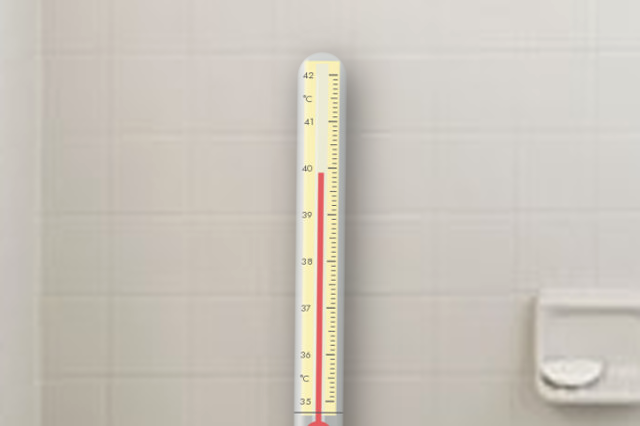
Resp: {"value": 39.9, "unit": "°C"}
